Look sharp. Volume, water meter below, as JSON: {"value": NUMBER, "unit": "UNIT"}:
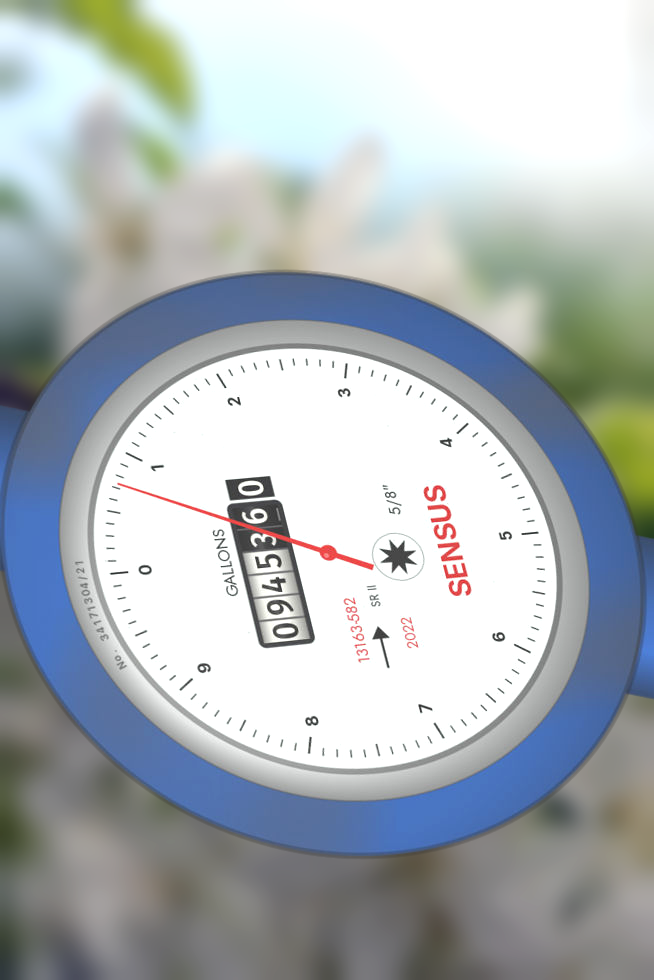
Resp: {"value": 945360.7, "unit": "gal"}
